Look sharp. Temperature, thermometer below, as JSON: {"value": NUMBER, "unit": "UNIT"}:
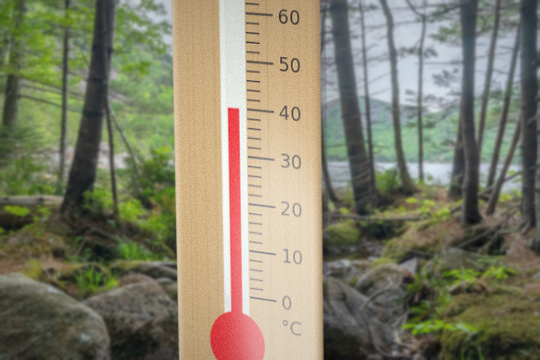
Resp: {"value": 40, "unit": "°C"}
